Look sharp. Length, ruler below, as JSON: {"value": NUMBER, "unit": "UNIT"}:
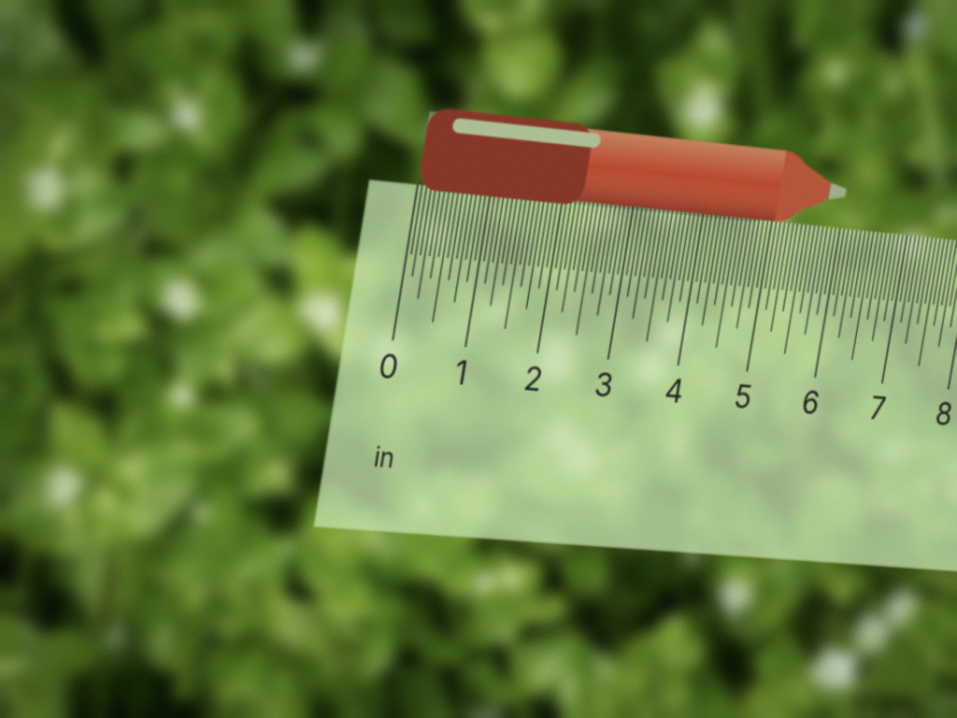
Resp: {"value": 6, "unit": "in"}
